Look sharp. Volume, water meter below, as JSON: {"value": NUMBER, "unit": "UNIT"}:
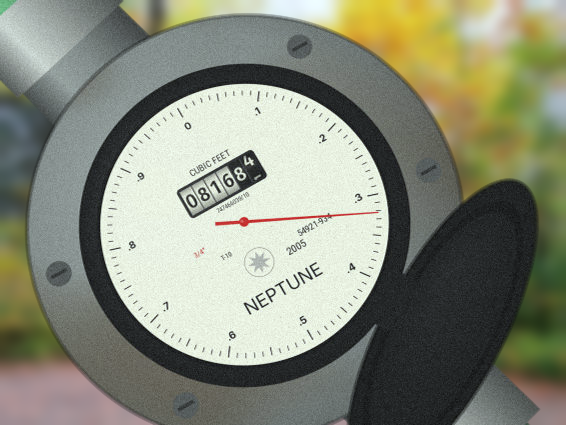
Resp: {"value": 81684.32, "unit": "ft³"}
